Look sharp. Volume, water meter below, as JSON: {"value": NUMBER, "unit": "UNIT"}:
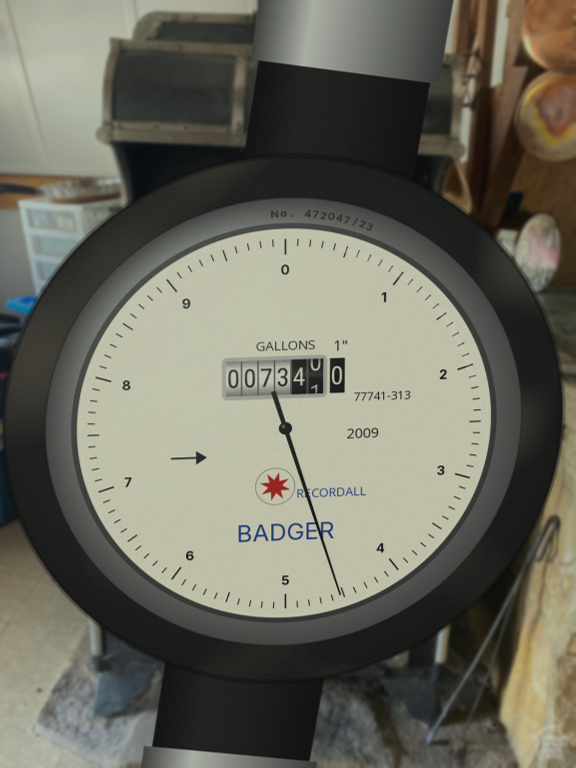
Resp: {"value": 73404.5, "unit": "gal"}
